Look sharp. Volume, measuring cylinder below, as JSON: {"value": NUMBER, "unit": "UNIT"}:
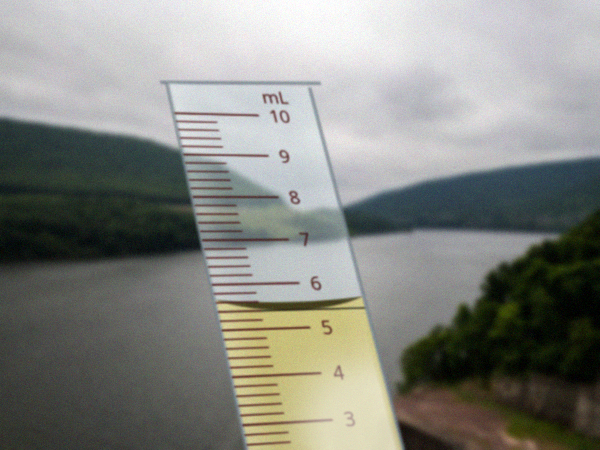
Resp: {"value": 5.4, "unit": "mL"}
